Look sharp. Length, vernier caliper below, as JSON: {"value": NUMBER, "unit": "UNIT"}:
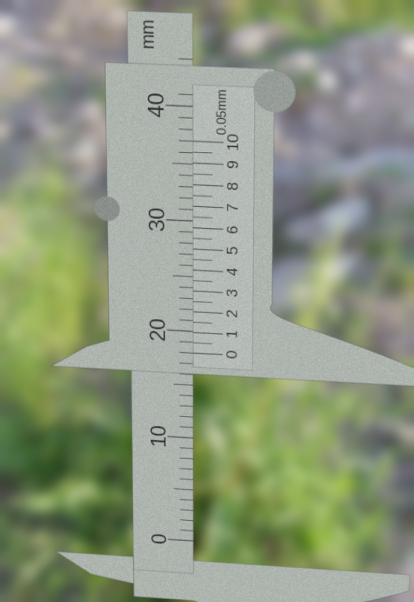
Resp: {"value": 18.0, "unit": "mm"}
